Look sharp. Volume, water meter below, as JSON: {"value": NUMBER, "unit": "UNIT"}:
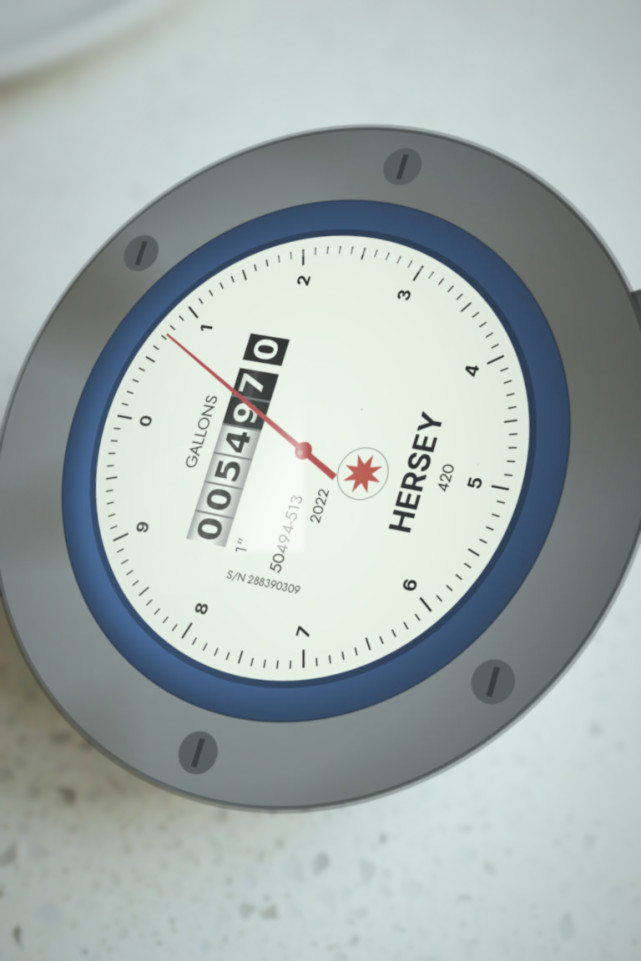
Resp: {"value": 54970.7, "unit": "gal"}
